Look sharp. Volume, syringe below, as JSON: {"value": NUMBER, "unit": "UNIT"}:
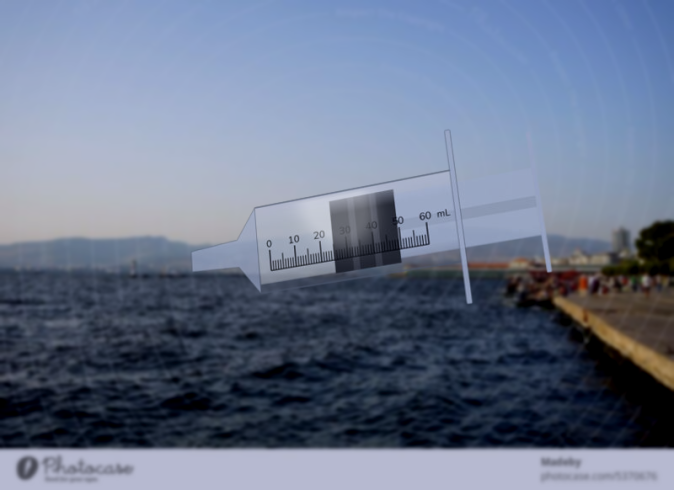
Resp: {"value": 25, "unit": "mL"}
